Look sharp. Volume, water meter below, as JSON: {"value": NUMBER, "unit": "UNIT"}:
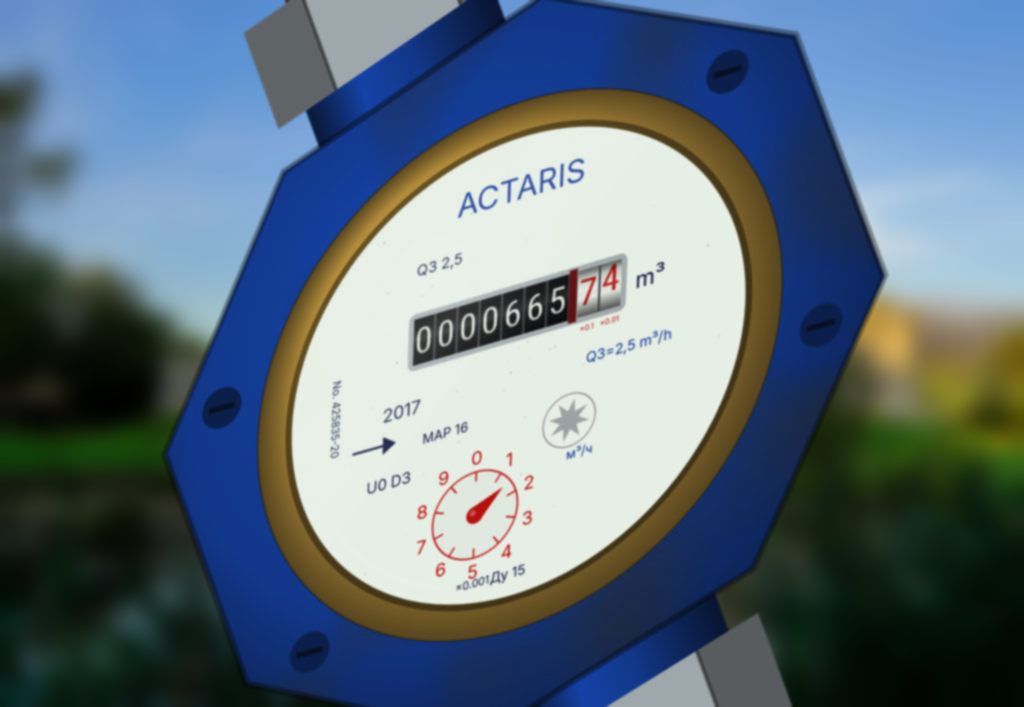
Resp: {"value": 665.741, "unit": "m³"}
